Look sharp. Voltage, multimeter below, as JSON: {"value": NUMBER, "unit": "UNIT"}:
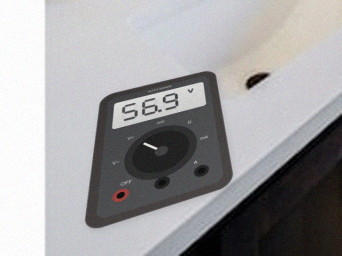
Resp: {"value": 56.9, "unit": "V"}
